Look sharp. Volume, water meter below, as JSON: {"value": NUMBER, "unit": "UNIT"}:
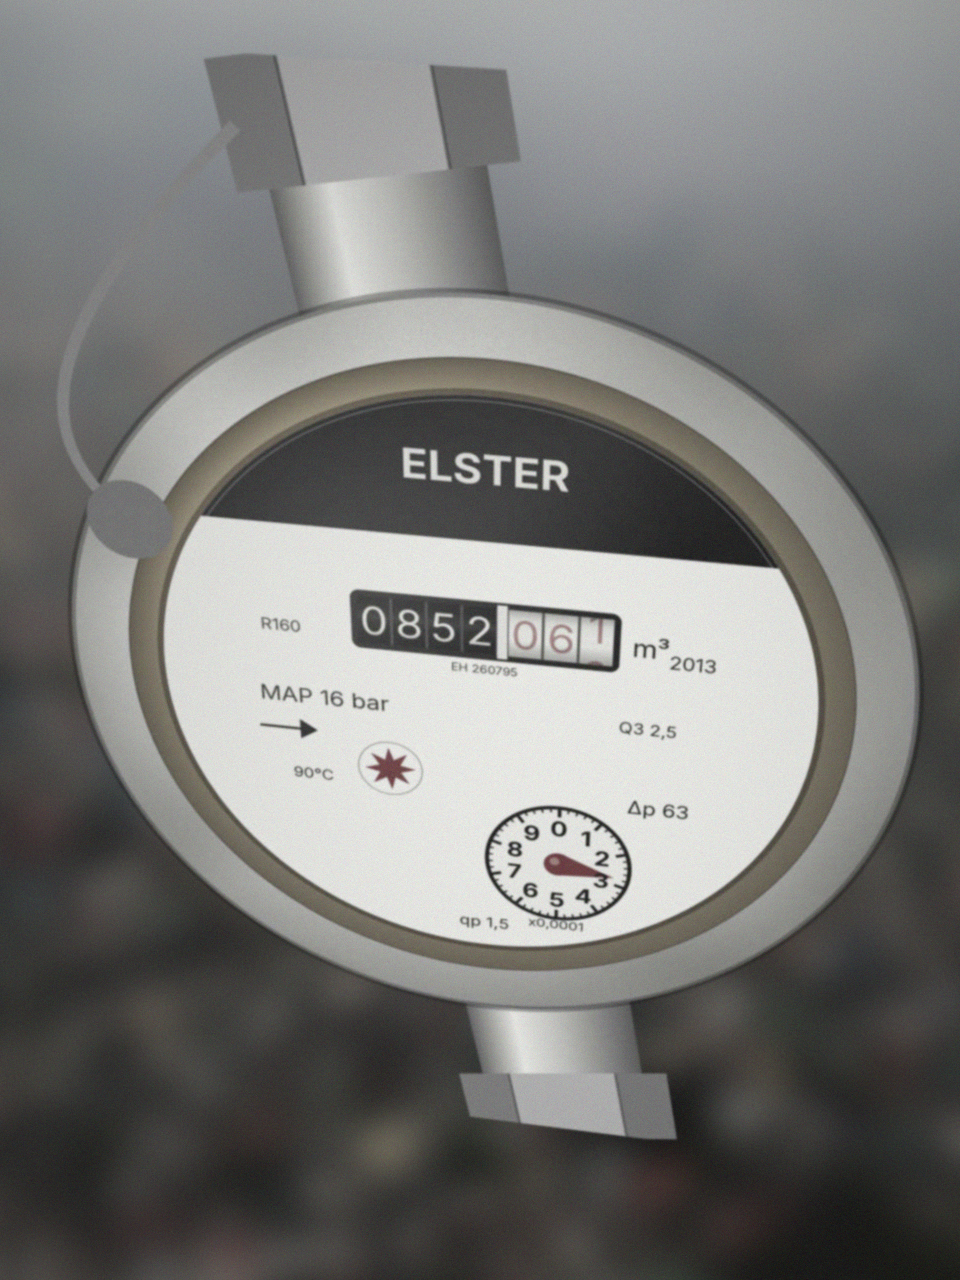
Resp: {"value": 852.0612, "unit": "m³"}
